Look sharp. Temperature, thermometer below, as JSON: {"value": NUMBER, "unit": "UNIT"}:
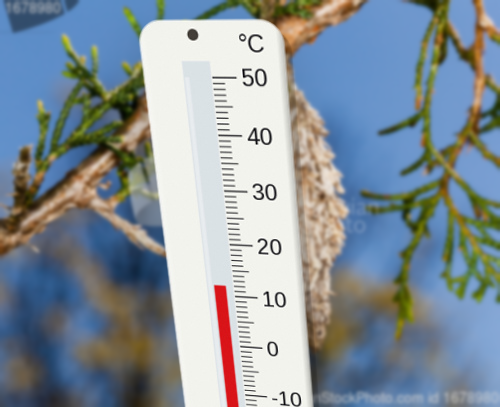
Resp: {"value": 12, "unit": "°C"}
